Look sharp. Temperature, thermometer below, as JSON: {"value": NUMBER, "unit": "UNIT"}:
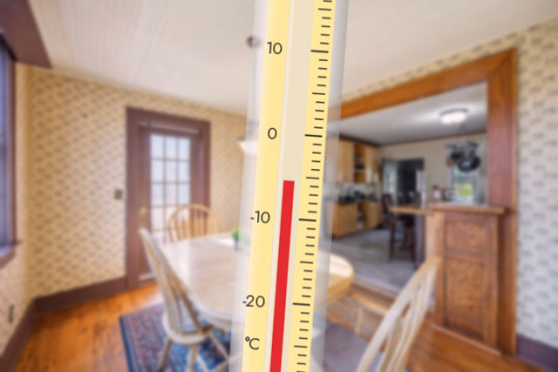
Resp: {"value": -5.5, "unit": "°C"}
